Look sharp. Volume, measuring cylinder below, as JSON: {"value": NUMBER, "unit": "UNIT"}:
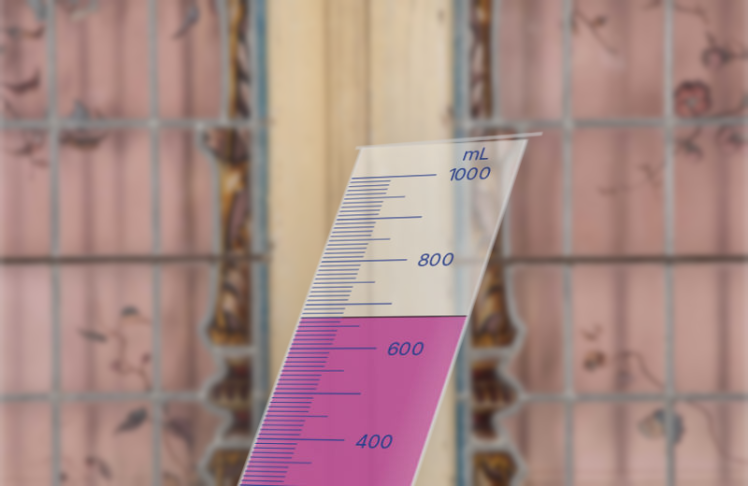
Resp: {"value": 670, "unit": "mL"}
